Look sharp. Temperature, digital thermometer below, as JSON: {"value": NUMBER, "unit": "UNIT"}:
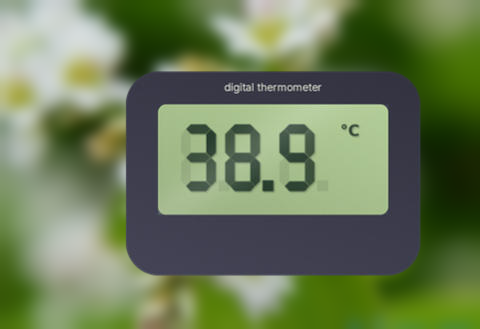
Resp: {"value": 38.9, "unit": "°C"}
